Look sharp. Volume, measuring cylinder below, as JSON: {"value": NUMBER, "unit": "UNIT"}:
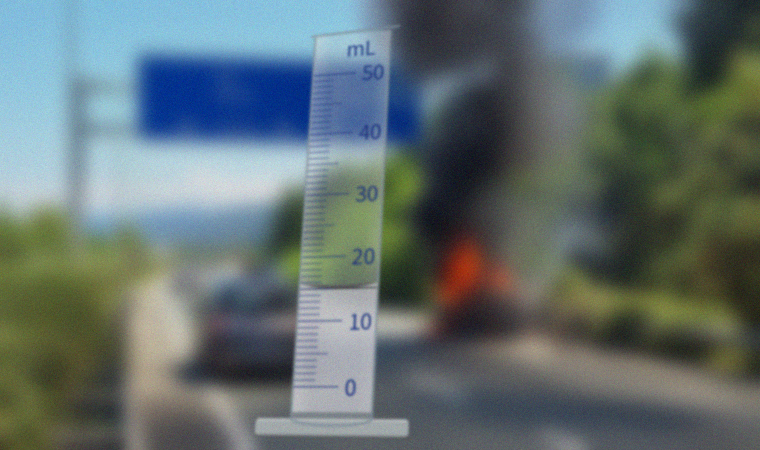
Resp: {"value": 15, "unit": "mL"}
